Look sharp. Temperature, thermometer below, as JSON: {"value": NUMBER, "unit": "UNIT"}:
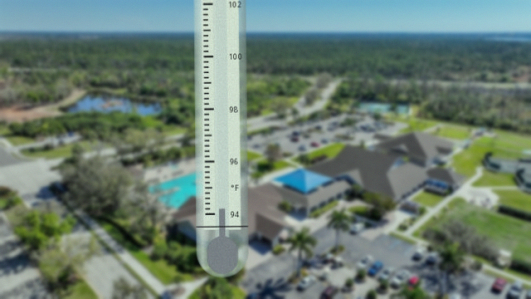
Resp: {"value": 94.2, "unit": "°F"}
